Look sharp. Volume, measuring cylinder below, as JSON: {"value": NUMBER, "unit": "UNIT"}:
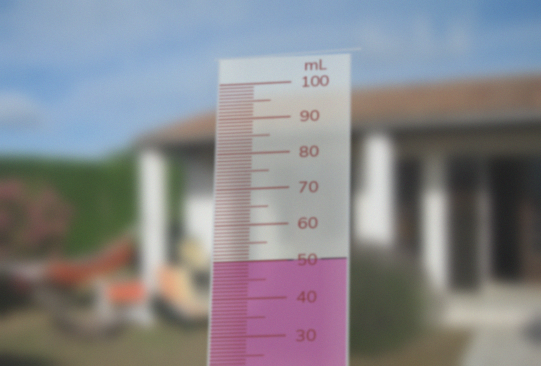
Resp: {"value": 50, "unit": "mL"}
